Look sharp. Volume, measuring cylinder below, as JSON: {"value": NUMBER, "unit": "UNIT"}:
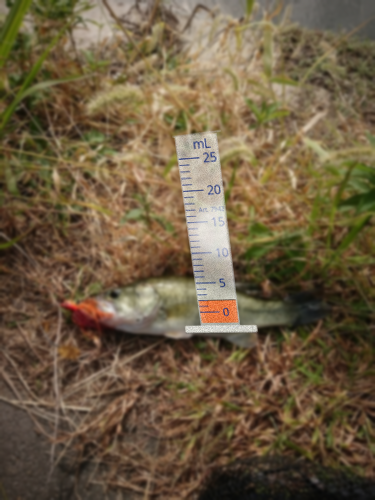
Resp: {"value": 2, "unit": "mL"}
